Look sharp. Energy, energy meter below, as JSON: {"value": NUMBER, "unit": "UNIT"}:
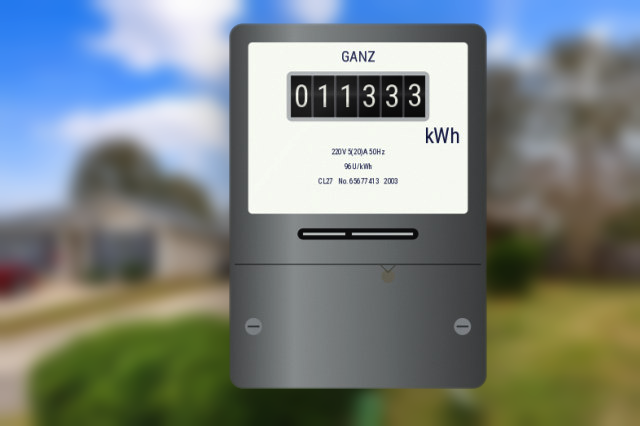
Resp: {"value": 11333, "unit": "kWh"}
